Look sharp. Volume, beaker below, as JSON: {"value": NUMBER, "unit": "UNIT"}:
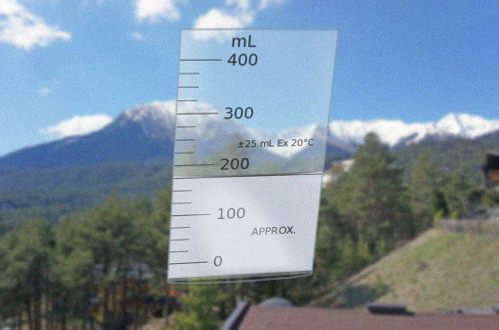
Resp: {"value": 175, "unit": "mL"}
